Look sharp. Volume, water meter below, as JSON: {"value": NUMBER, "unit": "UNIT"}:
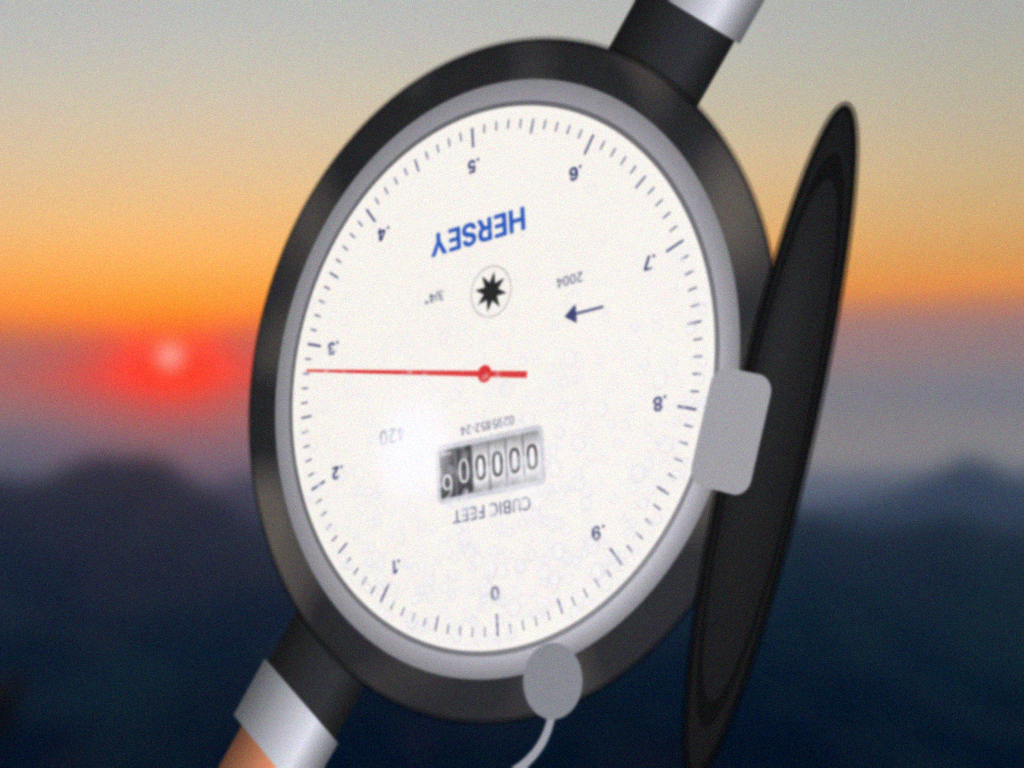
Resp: {"value": 6.28, "unit": "ft³"}
